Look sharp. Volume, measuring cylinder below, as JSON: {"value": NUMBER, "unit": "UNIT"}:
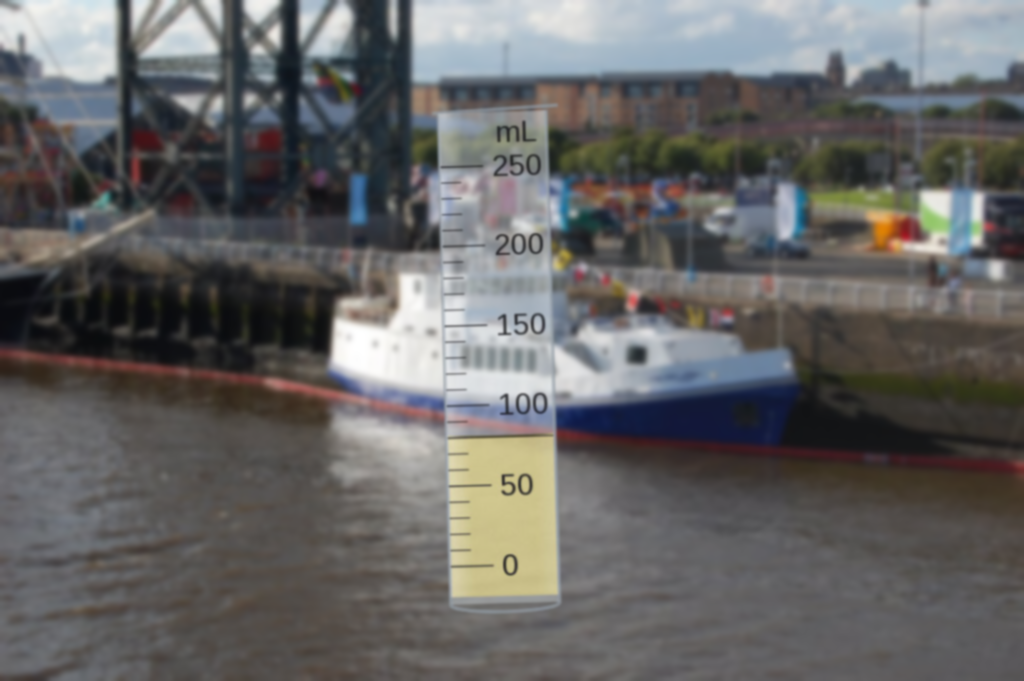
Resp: {"value": 80, "unit": "mL"}
